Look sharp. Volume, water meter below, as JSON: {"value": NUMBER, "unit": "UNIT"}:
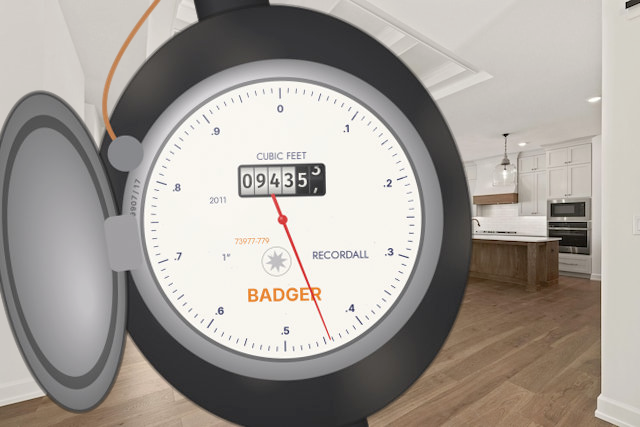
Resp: {"value": 94353.44, "unit": "ft³"}
